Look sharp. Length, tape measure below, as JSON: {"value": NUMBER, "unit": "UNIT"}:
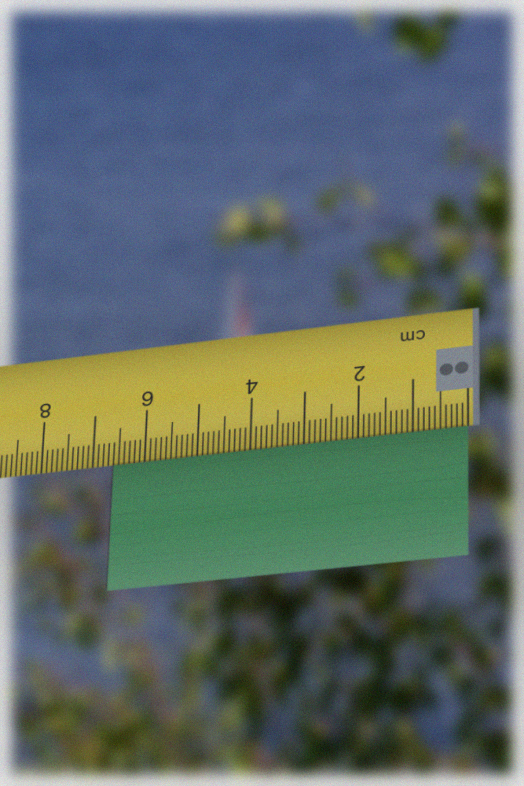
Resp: {"value": 6.6, "unit": "cm"}
